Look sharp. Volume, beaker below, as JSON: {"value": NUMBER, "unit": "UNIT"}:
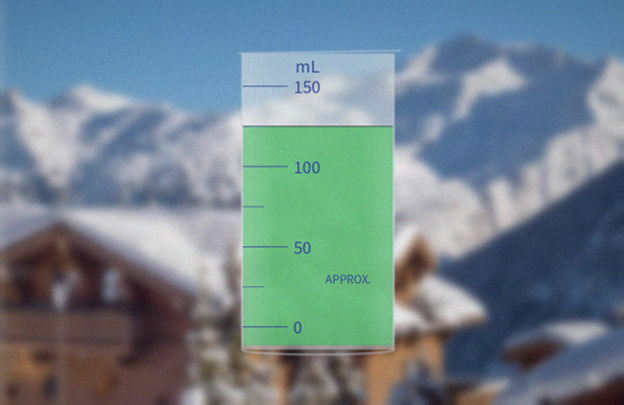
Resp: {"value": 125, "unit": "mL"}
